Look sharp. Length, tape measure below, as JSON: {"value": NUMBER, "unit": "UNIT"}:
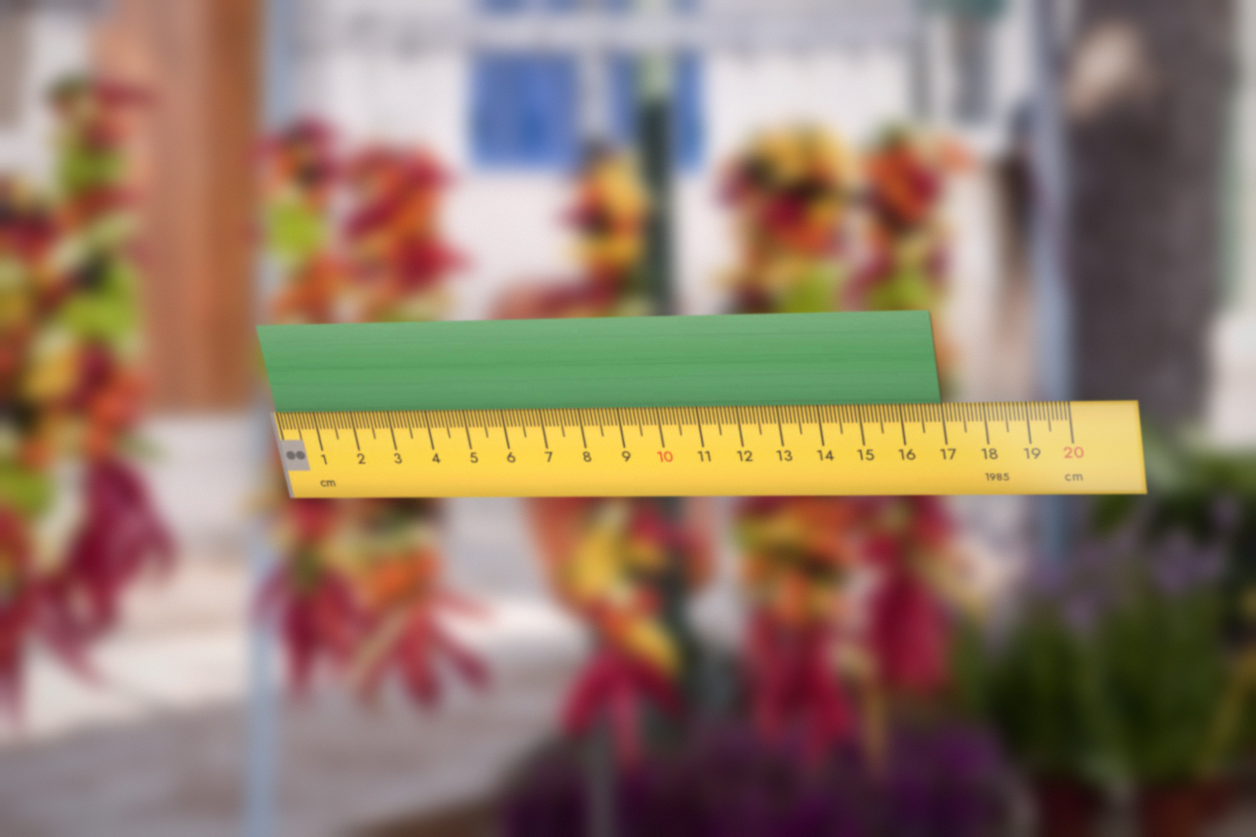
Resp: {"value": 17, "unit": "cm"}
